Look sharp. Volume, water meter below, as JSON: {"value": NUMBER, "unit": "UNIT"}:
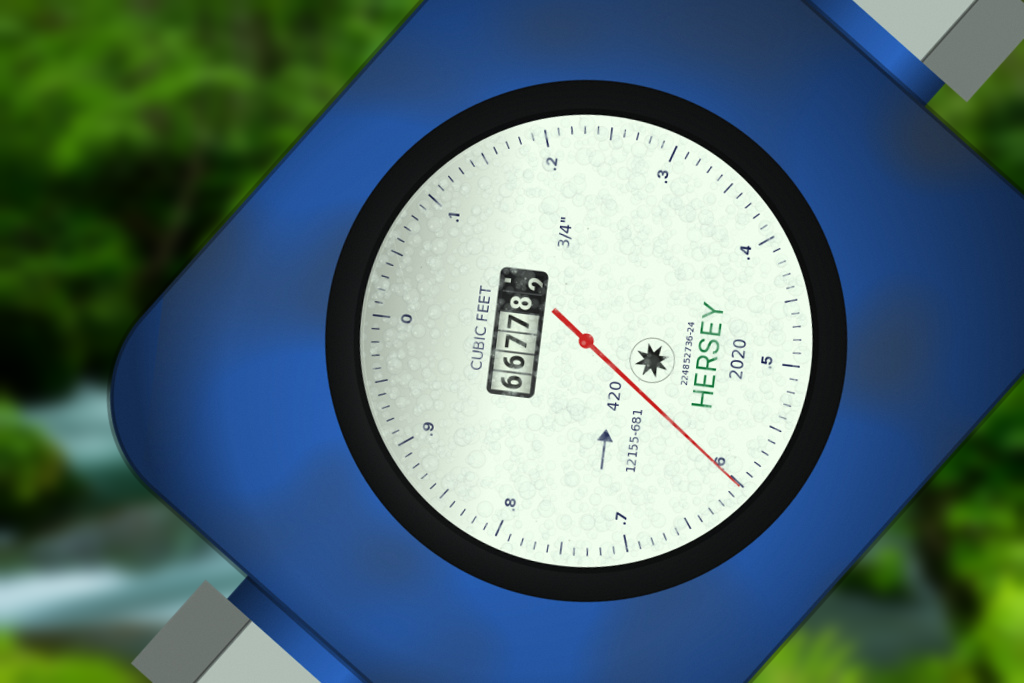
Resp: {"value": 667781.60, "unit": "ft³"}
